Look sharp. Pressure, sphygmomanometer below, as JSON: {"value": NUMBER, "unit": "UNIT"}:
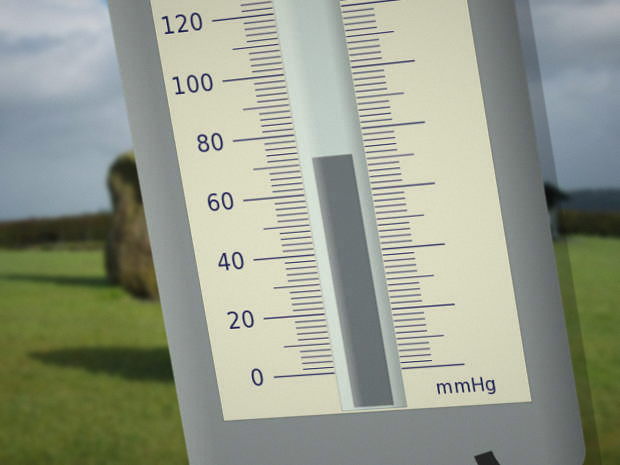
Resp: {"value": 72, "unit": "mmHg"}
